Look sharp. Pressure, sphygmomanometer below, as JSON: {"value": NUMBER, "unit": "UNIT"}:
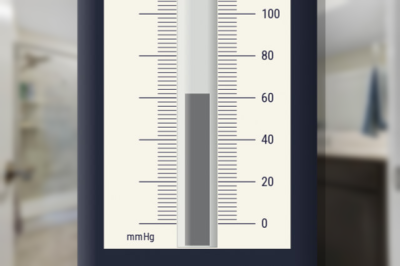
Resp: {"value": 62, "unit": "mmHg"}
